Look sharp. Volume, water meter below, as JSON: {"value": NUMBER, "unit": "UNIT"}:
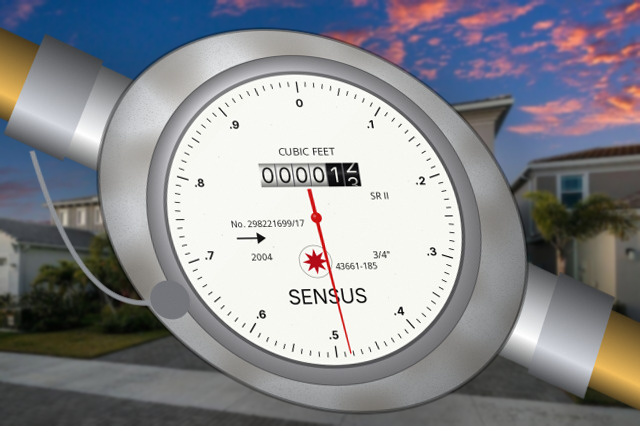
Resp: {"value": 12.48, "unit": "ft³"}
